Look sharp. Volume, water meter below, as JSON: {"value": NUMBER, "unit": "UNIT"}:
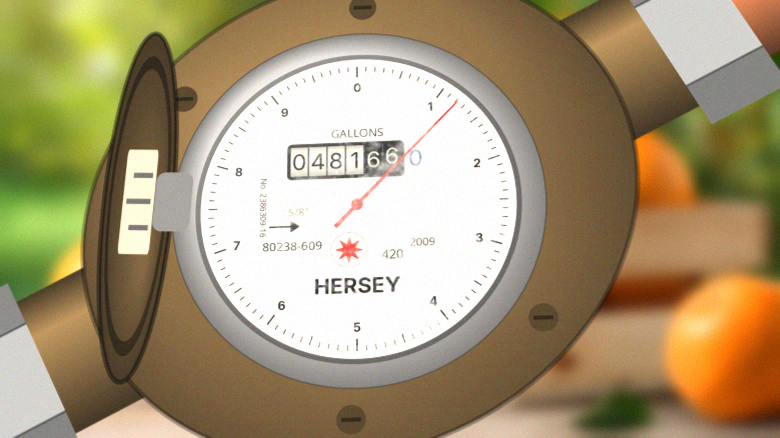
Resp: {"value": 481661.2, "unit": "gal"}
